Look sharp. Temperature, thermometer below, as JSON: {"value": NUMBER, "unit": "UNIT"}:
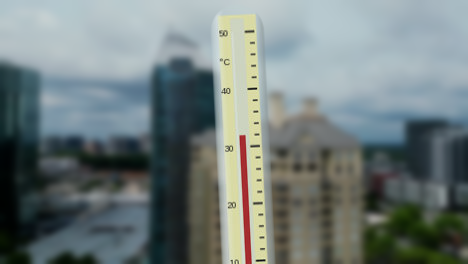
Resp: {"value": 32, "unit": "°C"}
